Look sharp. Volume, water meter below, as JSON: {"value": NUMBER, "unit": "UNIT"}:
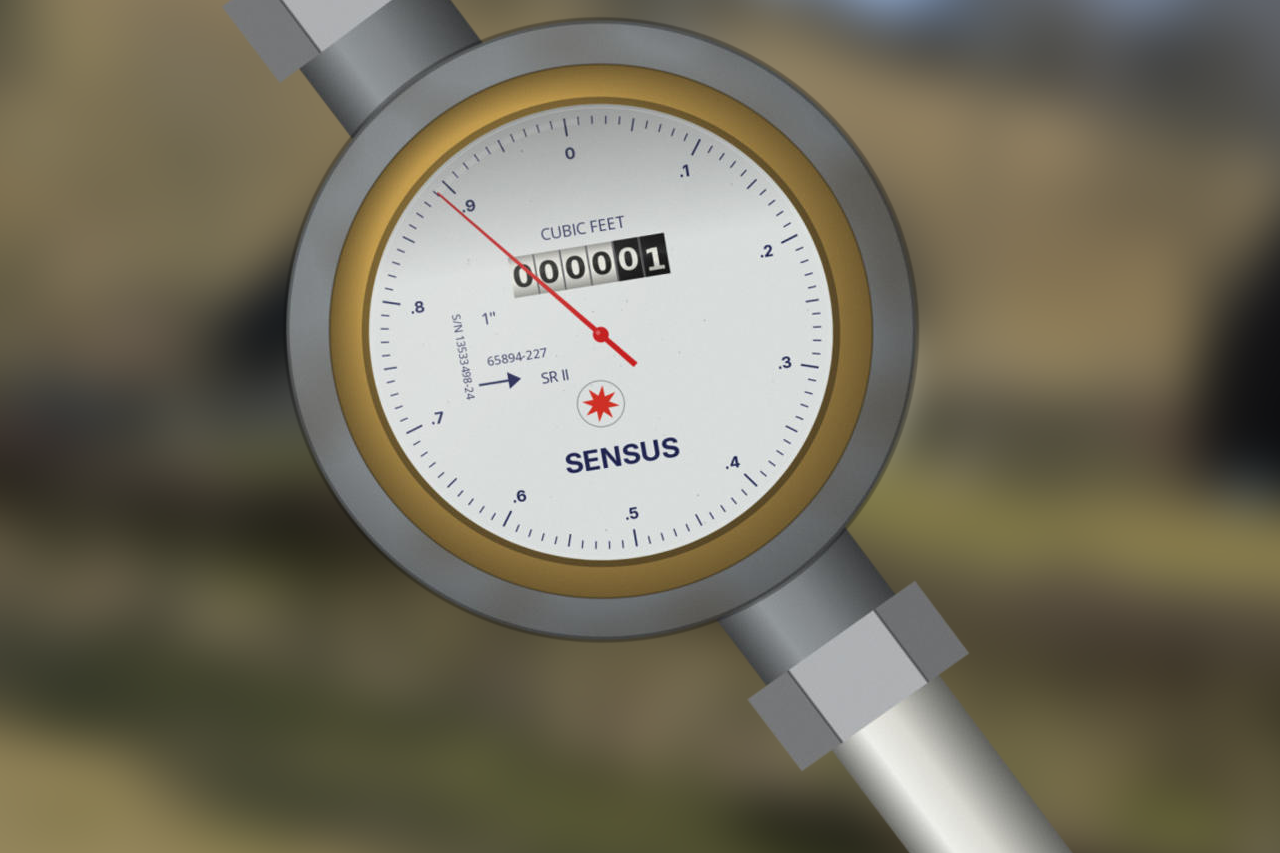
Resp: {"value": 0.89, "unit": "ft³"}
